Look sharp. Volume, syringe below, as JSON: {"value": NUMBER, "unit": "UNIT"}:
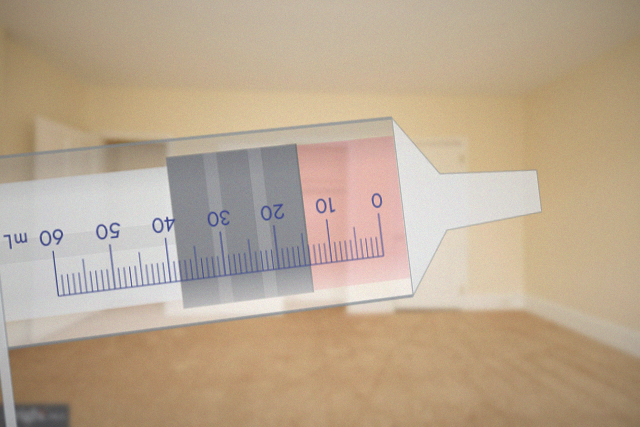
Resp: {"value": 14, "unit": "mL"}
